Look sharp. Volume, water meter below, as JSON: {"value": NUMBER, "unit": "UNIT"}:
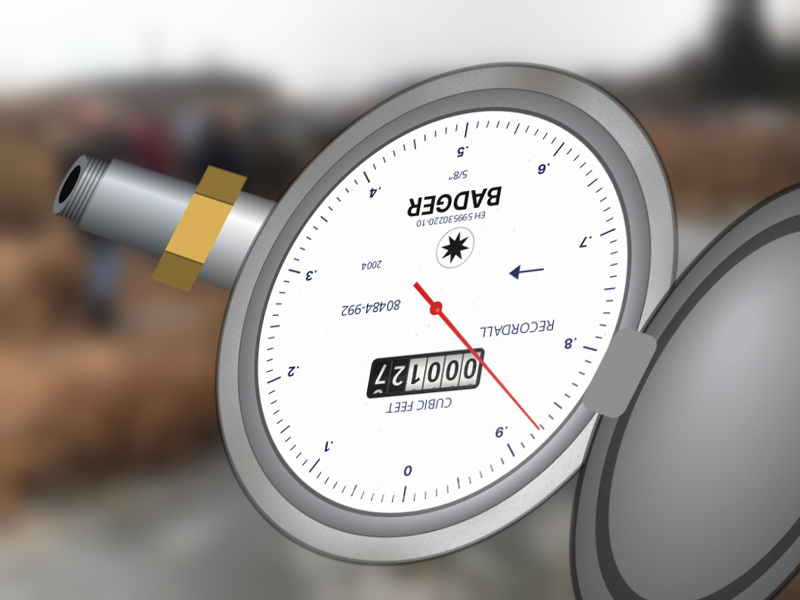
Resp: {"value": 126.87, "unit": "ft³"}
